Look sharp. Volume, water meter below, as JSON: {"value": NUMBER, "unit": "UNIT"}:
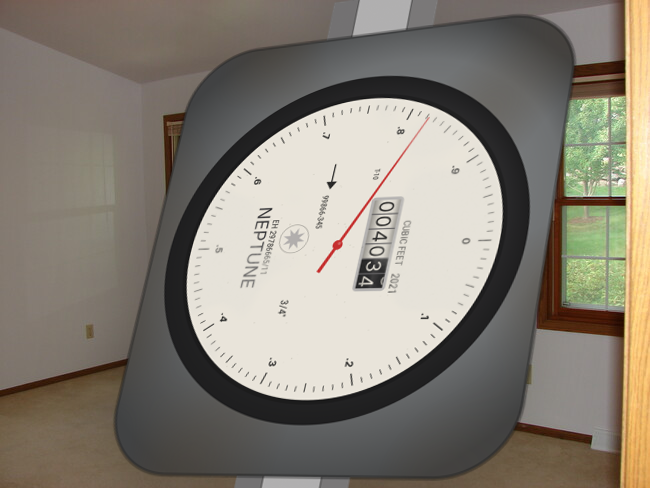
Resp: {"value": 4033.82, "unit": "ft³"}
